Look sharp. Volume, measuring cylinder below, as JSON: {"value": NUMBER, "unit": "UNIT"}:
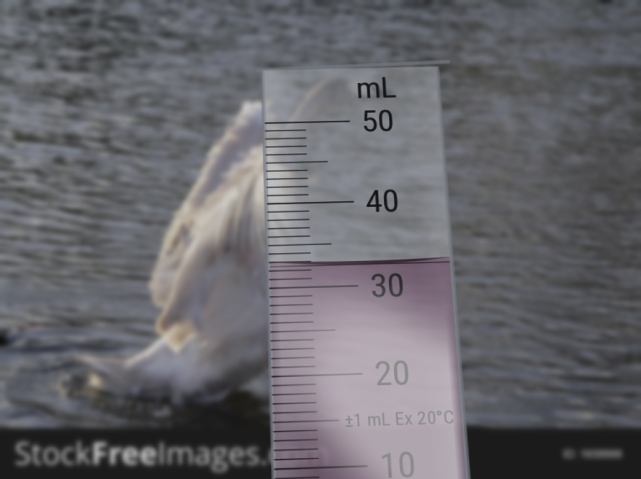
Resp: {"value": 32.5, "unit": "mL"}
